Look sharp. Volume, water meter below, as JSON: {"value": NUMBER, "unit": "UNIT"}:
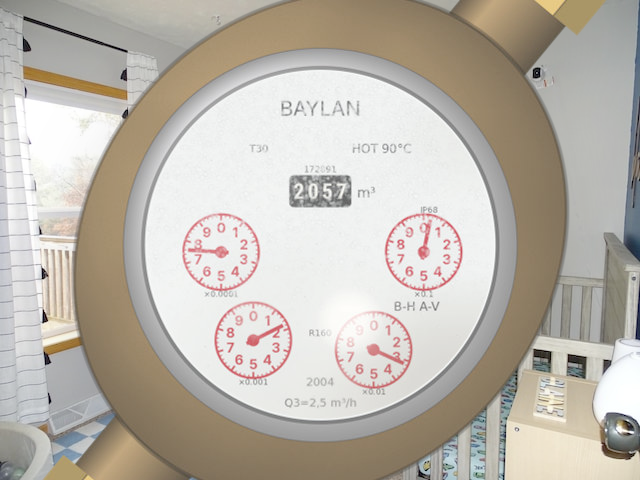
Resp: {"value": 2057.0317, "unit": "m³"}
